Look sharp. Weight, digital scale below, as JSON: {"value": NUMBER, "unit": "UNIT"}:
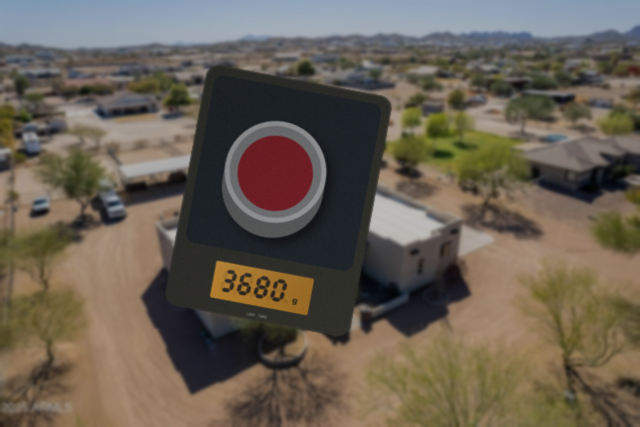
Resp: {"value": 3680, "unit": "g"}
